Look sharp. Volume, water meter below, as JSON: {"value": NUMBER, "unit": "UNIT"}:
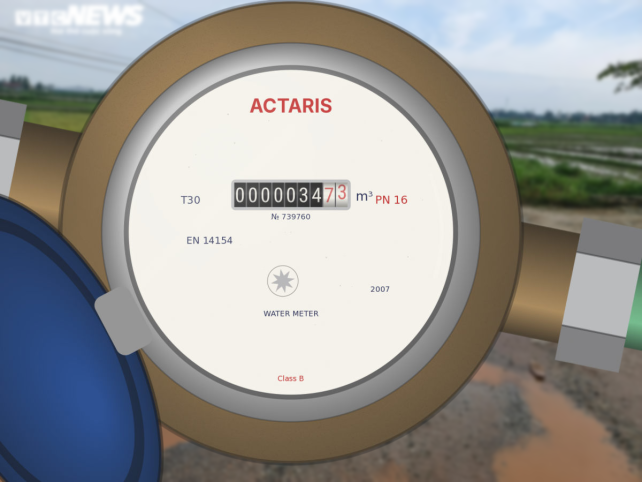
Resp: {"value": 34.73, "unit": "m³"}
